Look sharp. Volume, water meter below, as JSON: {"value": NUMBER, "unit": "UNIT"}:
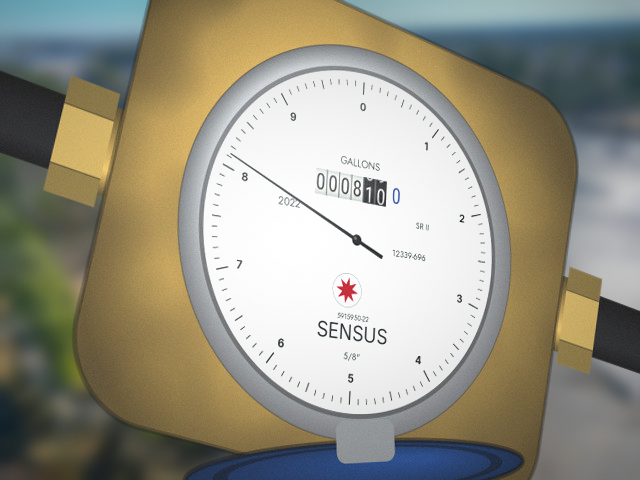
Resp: {"value": 8098.1, "unit": "gal"}
